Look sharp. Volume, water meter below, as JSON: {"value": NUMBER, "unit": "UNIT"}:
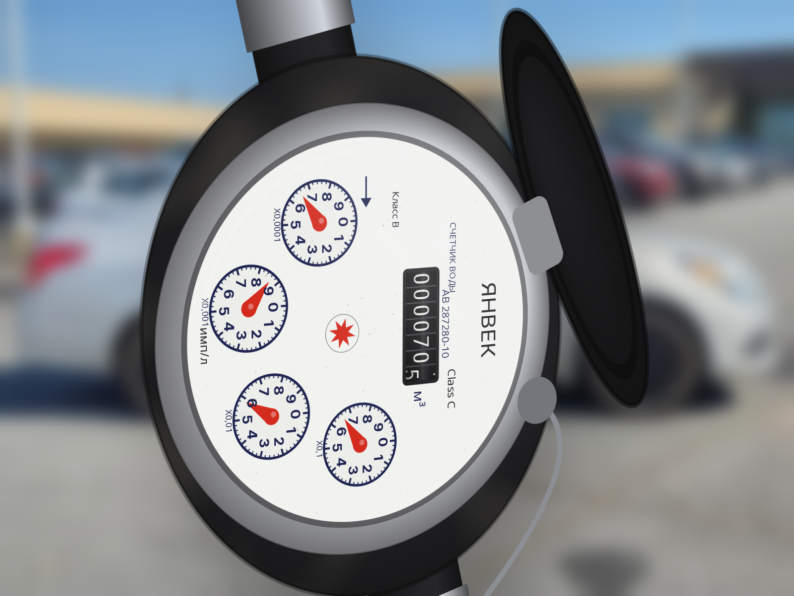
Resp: {"value": 704.6586, "unit": "m³"}
